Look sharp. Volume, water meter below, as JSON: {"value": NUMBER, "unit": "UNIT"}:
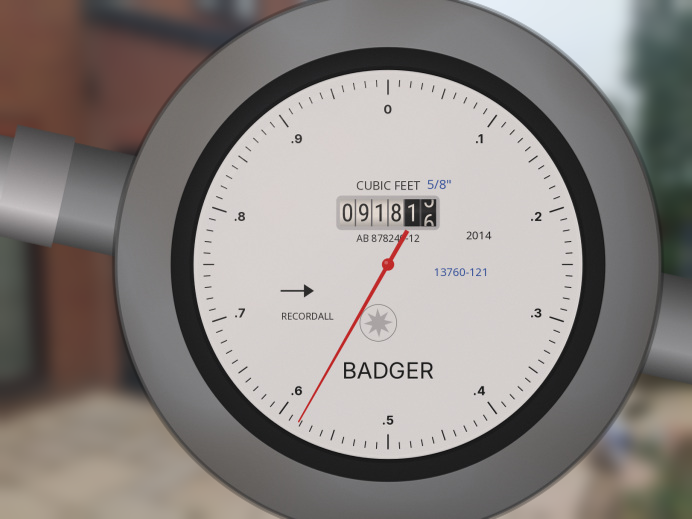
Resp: {"value": 91815.58, "unit": "ft³"}
